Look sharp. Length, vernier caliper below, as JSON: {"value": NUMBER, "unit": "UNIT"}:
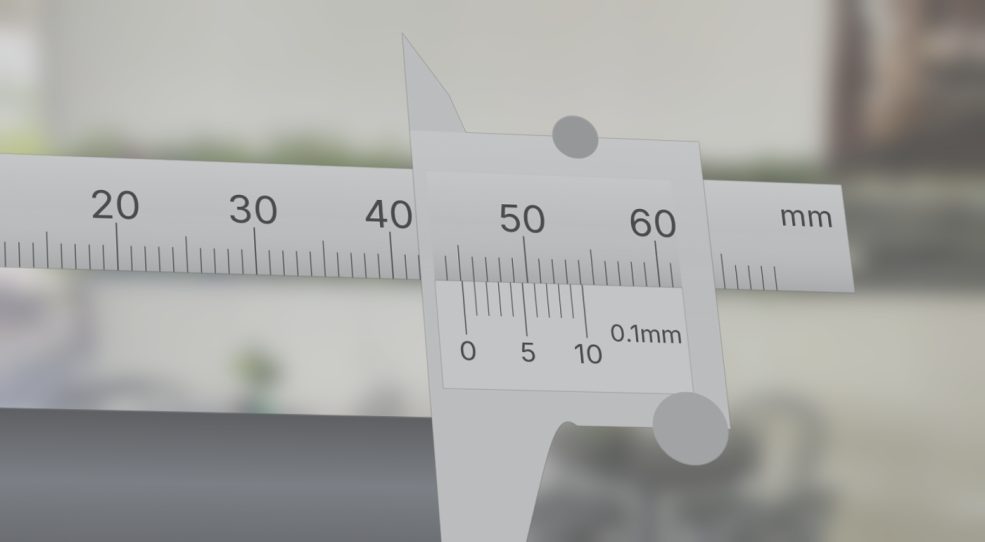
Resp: {"value": 45.1, "unit": "mm"}
